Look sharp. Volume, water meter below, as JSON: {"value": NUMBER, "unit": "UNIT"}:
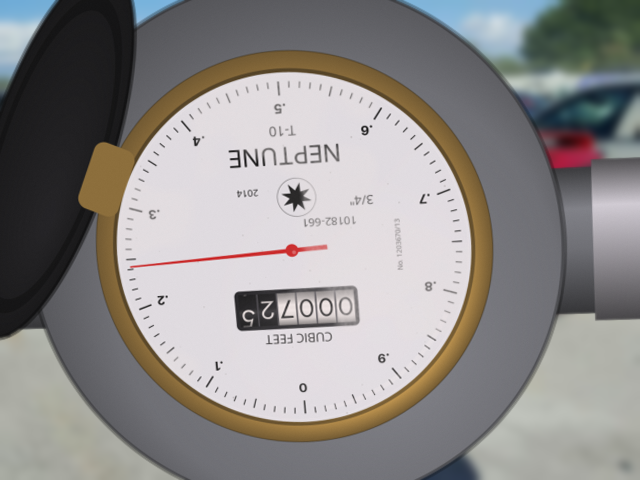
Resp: {"value": 725.24, "unit": "ft³"}
